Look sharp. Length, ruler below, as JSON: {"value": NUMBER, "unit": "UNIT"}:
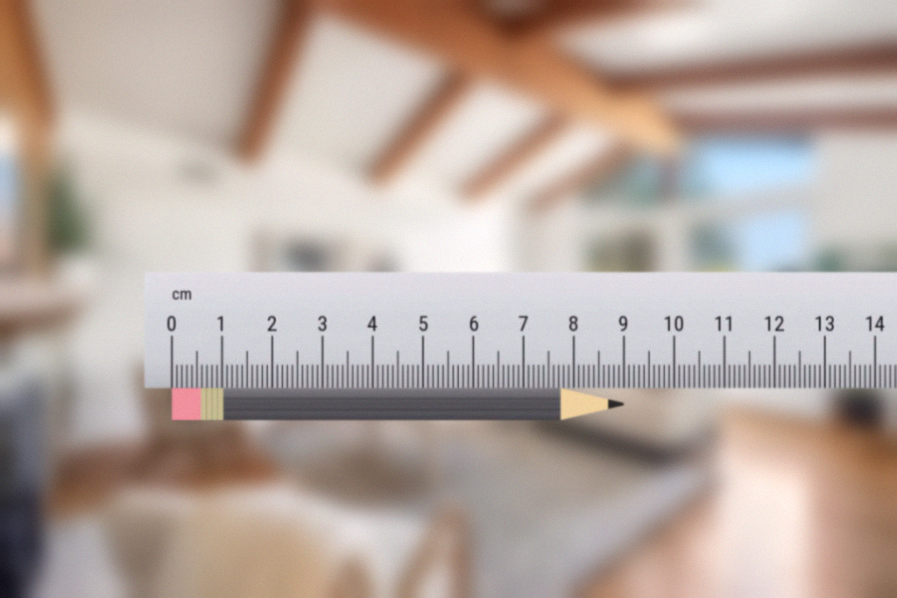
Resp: {"value": 9, "unit": "cm"}
